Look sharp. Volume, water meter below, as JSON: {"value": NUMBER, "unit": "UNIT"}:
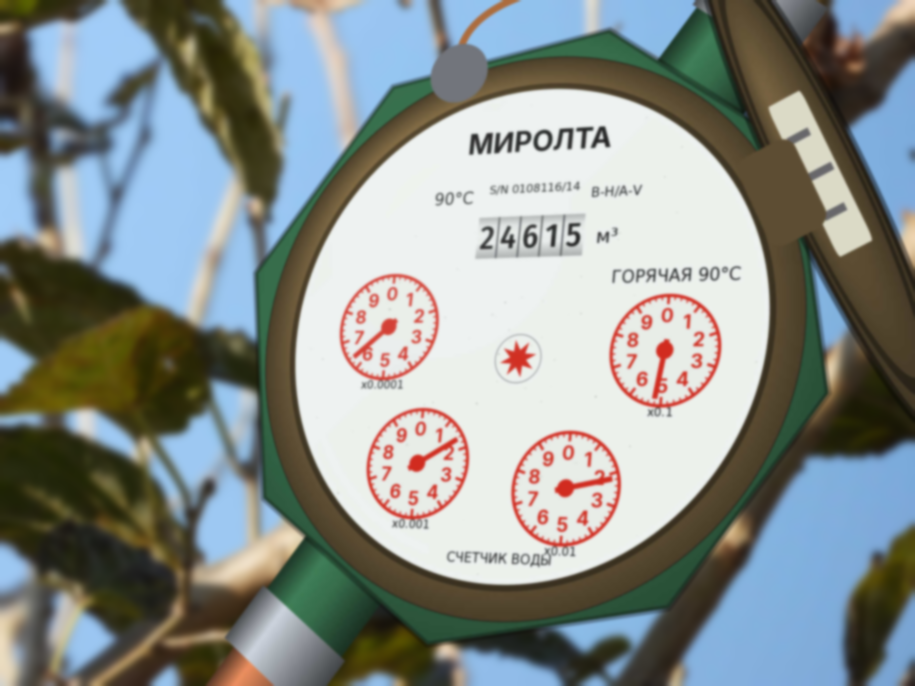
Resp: {"value": 24615.5216, "unit": "m³"}
